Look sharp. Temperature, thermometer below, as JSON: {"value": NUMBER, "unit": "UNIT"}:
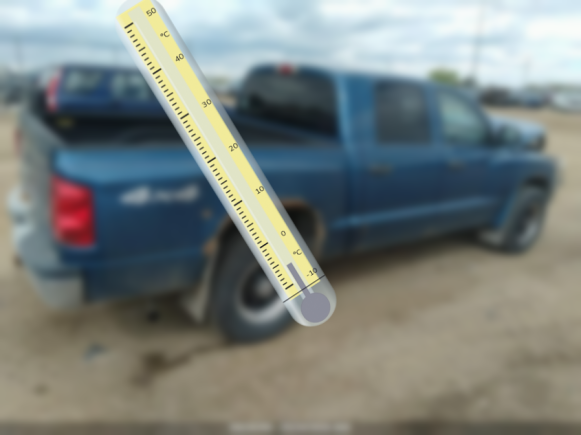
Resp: {"value": -6, "unit": "°C"}
